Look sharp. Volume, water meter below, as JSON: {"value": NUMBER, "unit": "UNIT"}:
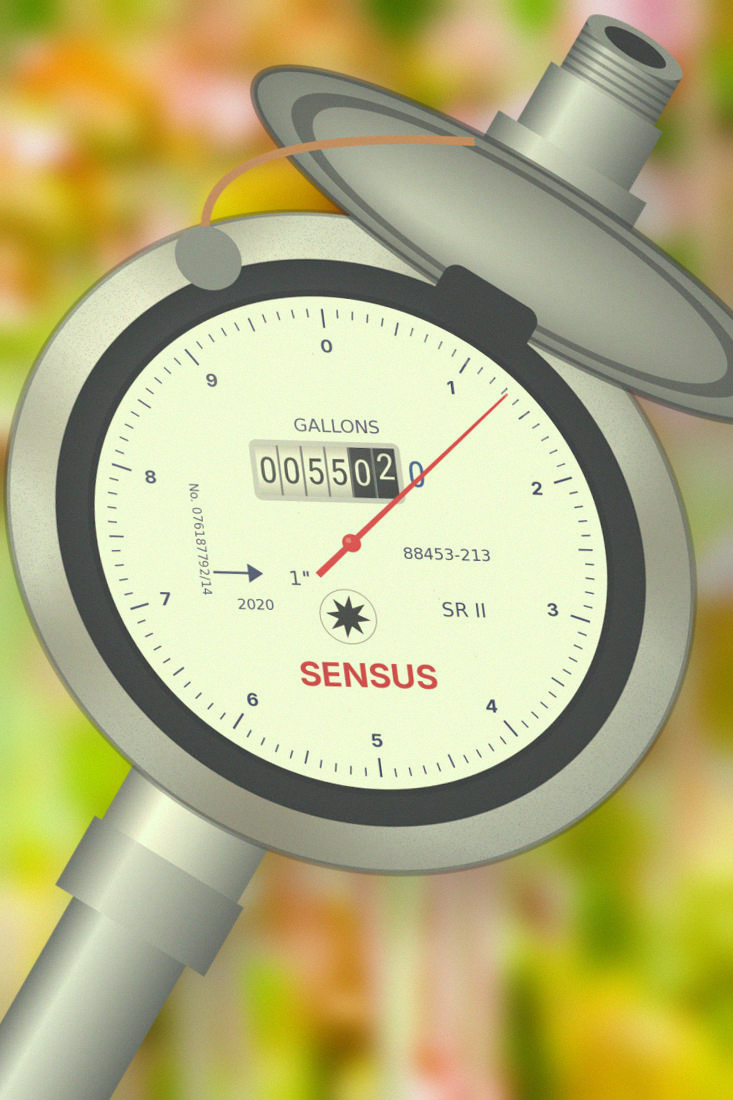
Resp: {"value": 55021.3, "unit": "gal"}
